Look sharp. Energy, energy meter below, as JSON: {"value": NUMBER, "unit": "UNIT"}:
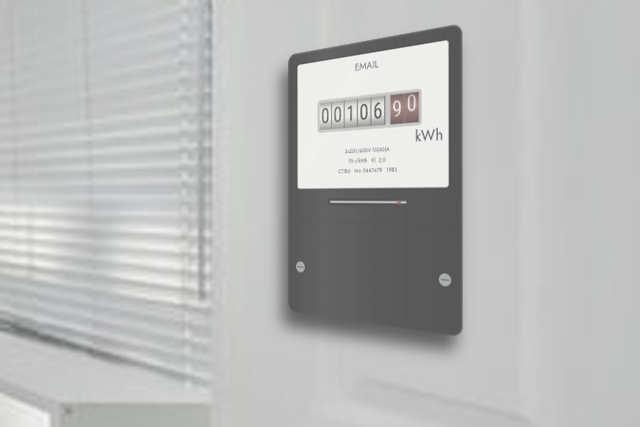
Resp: {"value": 106.90, "unit": "kWh"}
